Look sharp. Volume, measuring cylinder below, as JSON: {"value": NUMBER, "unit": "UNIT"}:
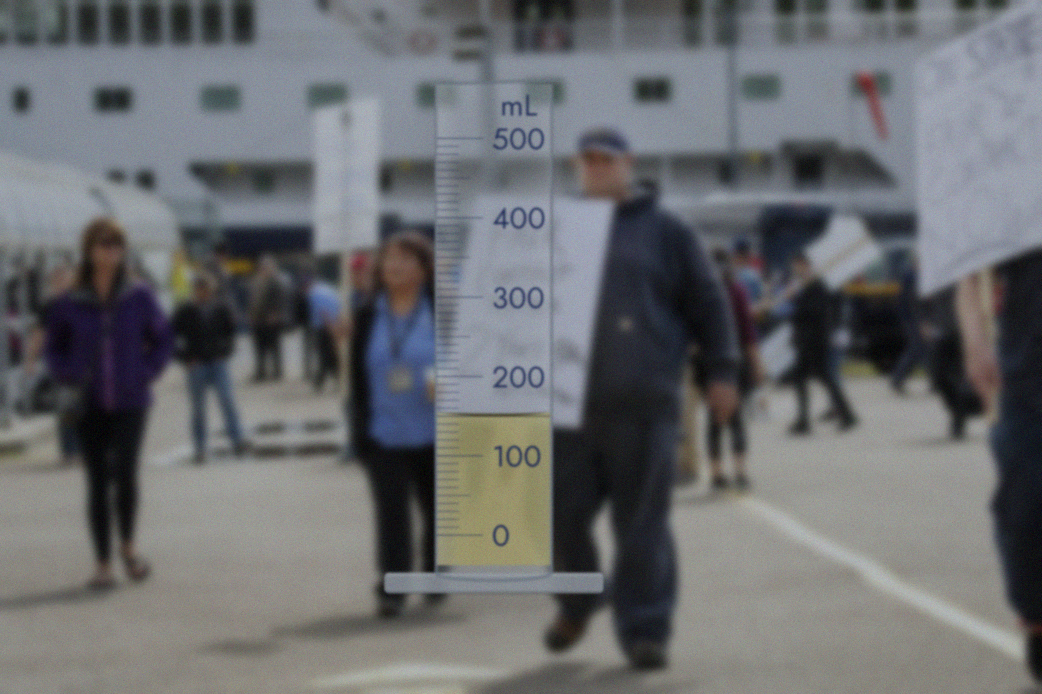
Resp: {"value": 150, "unit": "mL"}
